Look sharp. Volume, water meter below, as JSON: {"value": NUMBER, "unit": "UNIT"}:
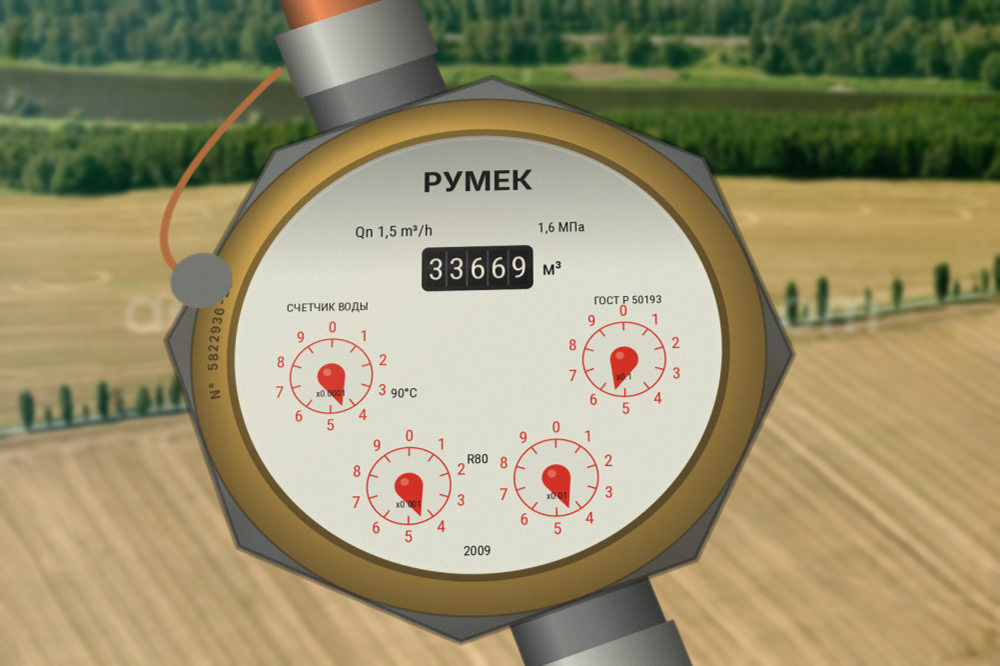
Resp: {"value": 33669.5444, "unit": "m³"}
